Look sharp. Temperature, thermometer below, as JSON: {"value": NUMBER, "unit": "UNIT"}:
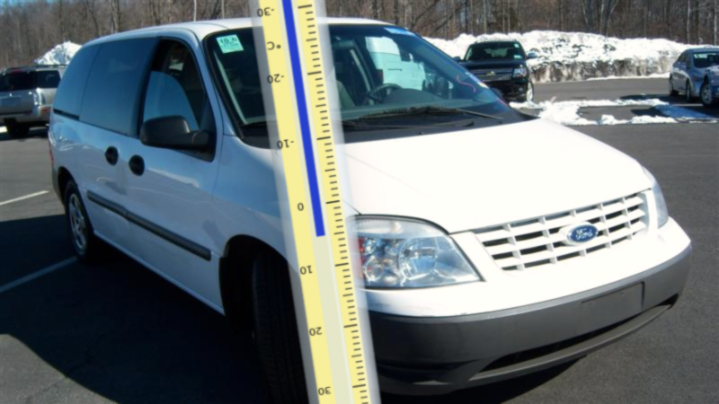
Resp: {"value": 5, "unit": "°C"}
